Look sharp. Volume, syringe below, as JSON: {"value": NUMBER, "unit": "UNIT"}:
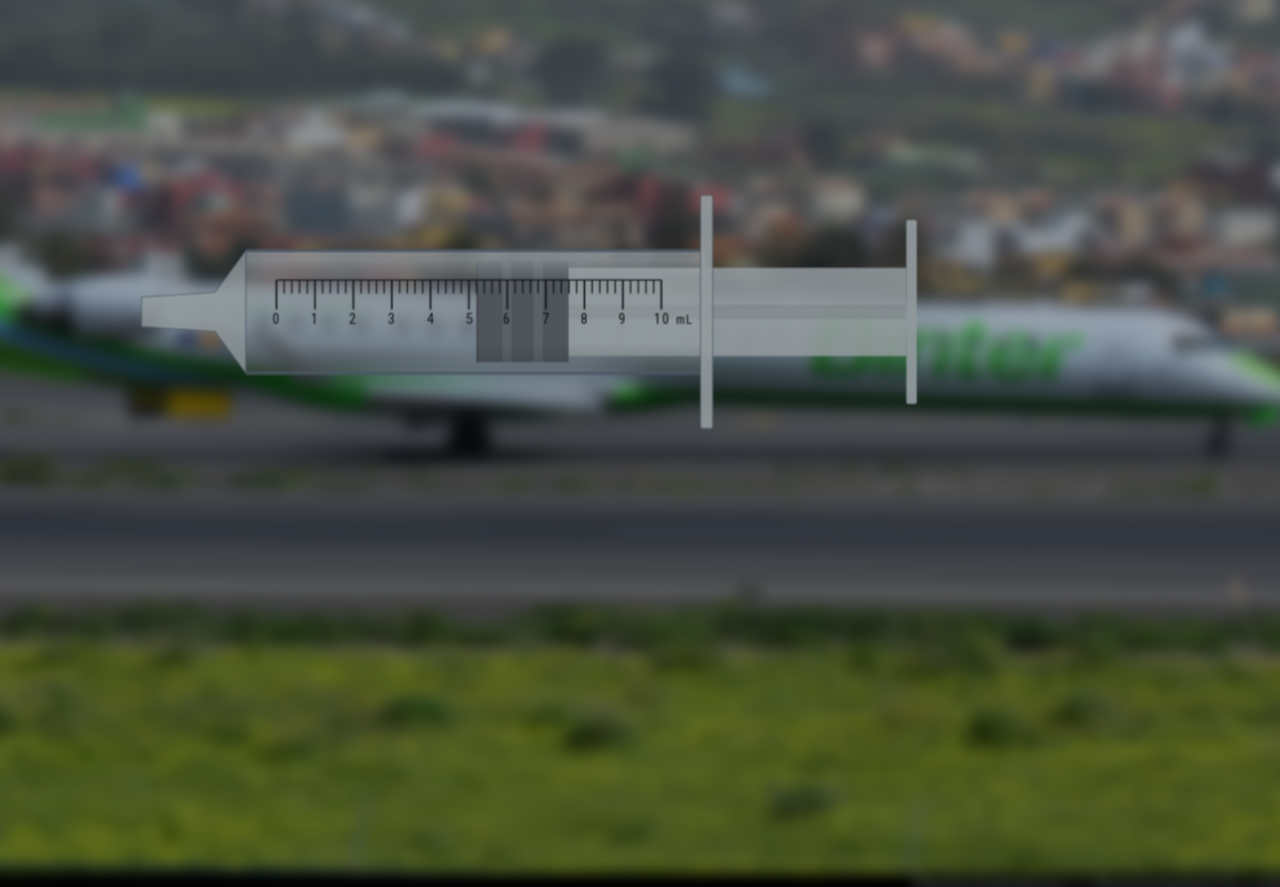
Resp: {"value": 5.2, "unit": "mL"}
